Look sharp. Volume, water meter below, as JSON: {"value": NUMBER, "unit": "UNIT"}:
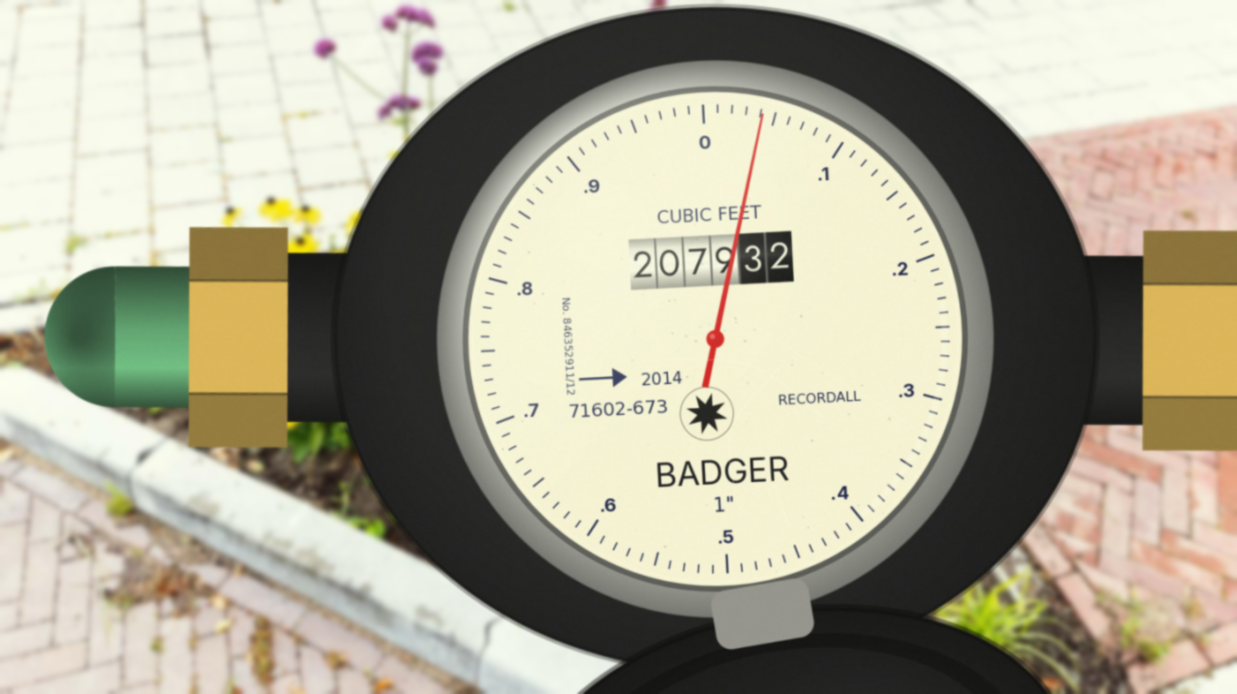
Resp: {"value": 207932.04, "unit": "ft³"}
